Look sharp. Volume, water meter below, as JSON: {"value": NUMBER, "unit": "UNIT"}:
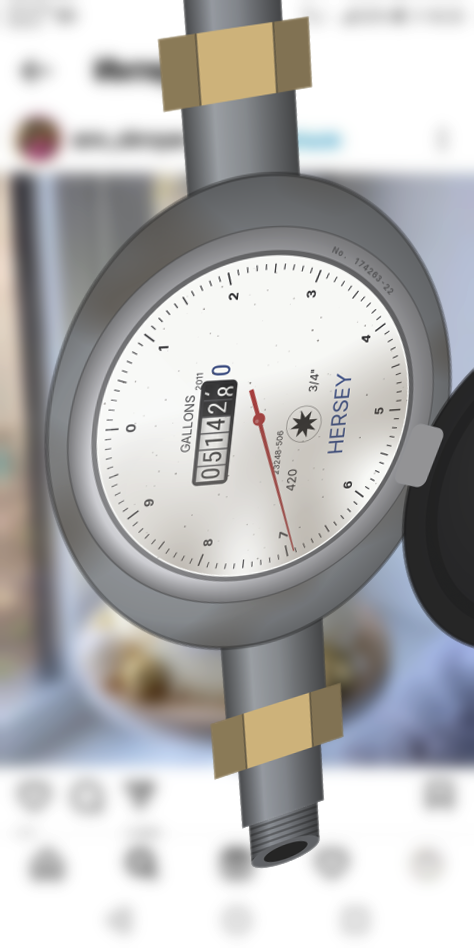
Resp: {"value": 514276.9, "unit": "gal"}
